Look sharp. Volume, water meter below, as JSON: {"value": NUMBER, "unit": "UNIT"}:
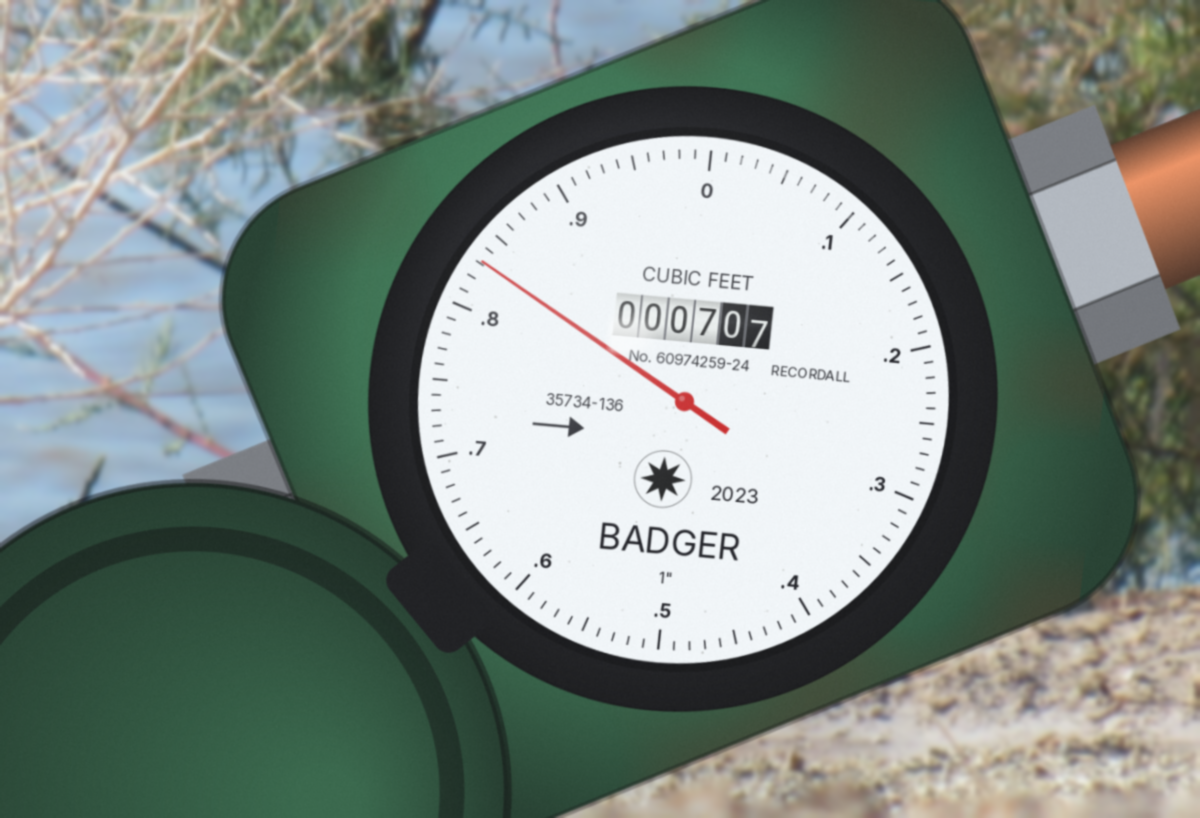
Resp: {"value": 706.83, "unit": "ft³"}
